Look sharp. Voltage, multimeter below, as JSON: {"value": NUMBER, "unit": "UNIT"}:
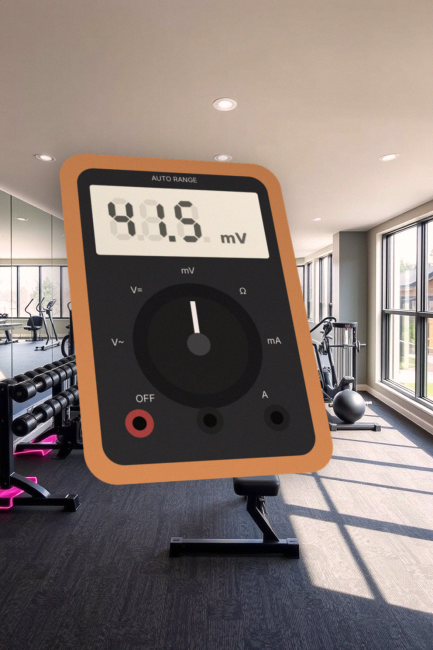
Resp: {"value": 41.5, "unit": "mV"}
